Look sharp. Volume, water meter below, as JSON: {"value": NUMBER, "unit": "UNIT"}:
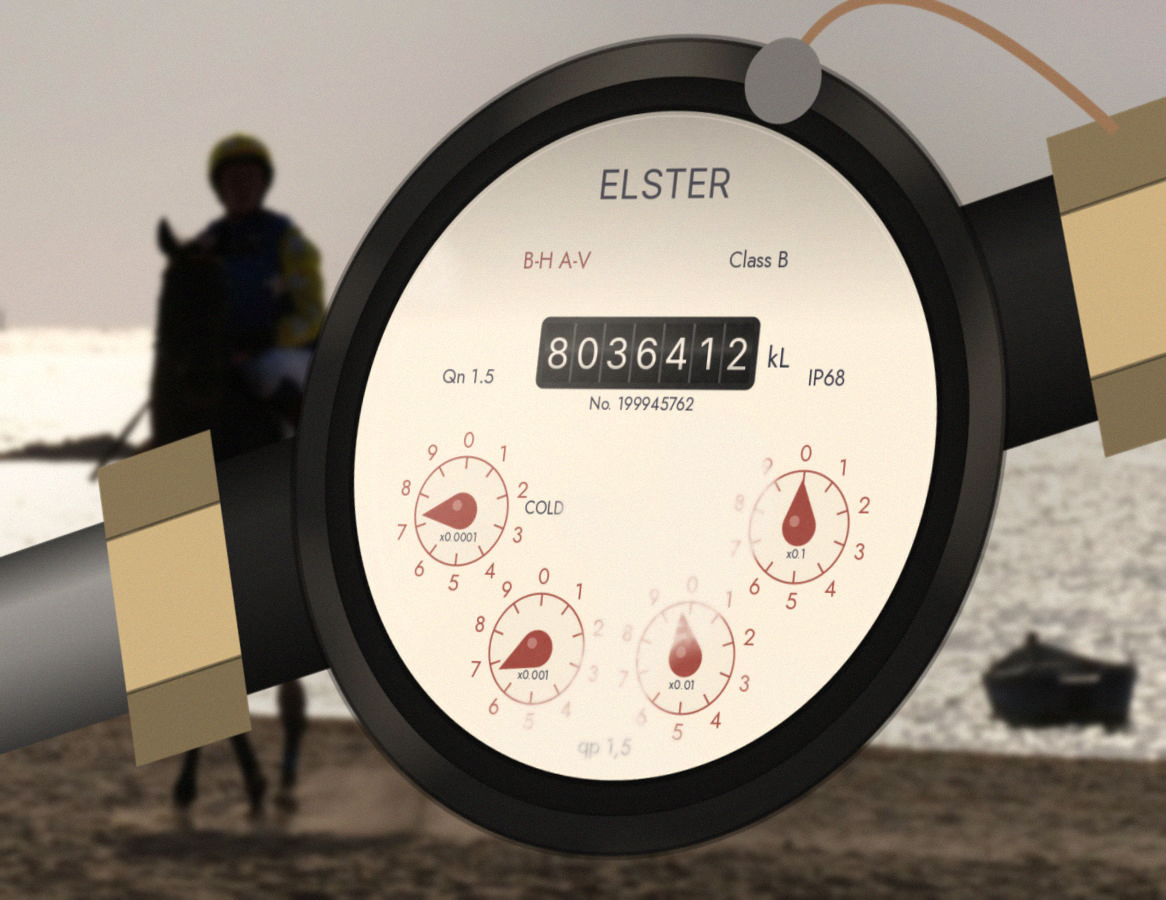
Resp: {"value": 8036411.9967, "unit": "kL"}
